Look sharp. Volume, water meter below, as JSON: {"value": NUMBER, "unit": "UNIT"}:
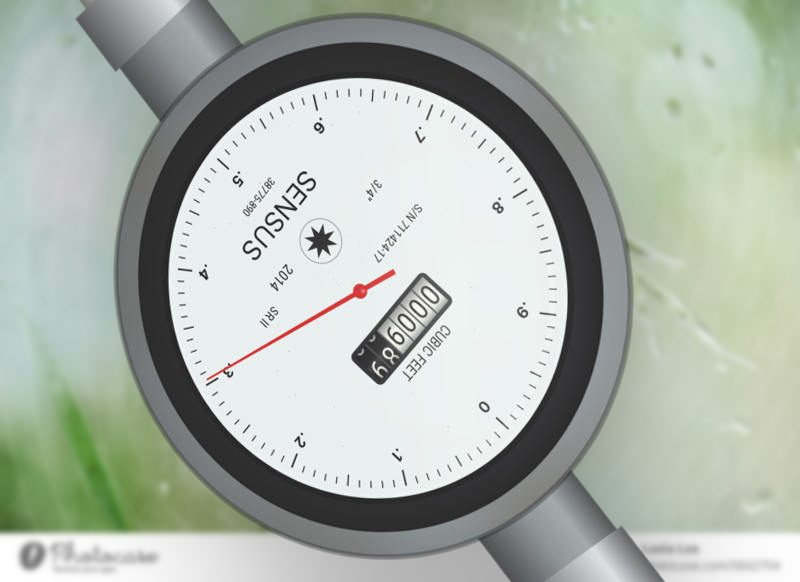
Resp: {"value": 989.30, "unit": "ft³"}
